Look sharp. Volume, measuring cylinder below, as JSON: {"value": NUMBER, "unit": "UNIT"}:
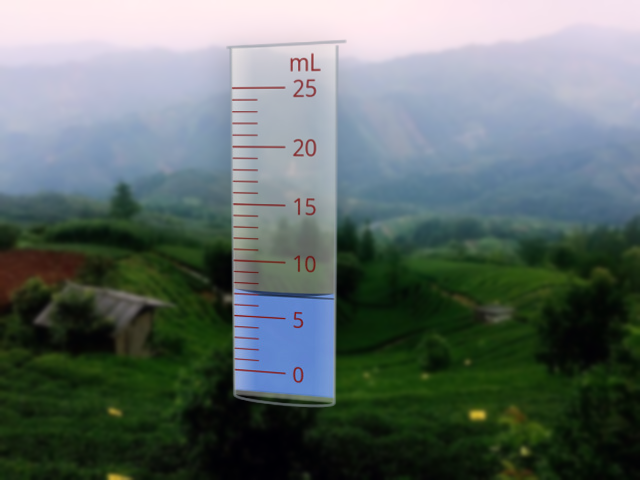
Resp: {"value": 7, "unit": "mL"}
